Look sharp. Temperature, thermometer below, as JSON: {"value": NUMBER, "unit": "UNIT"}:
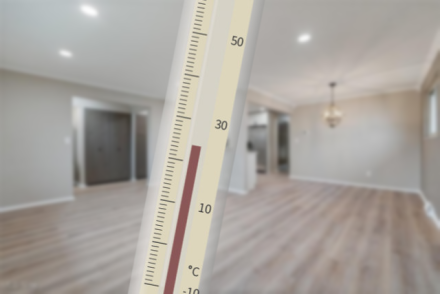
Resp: {"value": 24, "unit": "°C"}
